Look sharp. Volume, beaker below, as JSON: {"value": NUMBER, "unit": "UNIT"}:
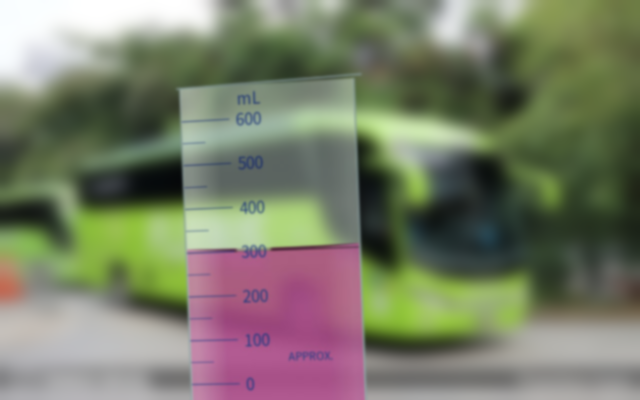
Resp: {"value": 300, "unit": "mL"}
